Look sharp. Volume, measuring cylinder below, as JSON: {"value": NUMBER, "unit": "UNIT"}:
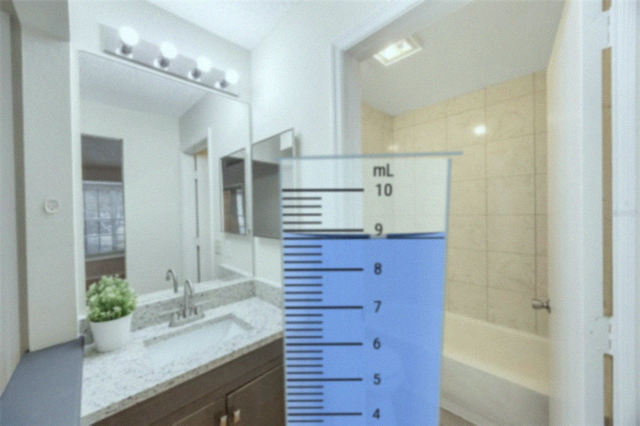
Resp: {"value": 8.8, "unit": "mL"}
